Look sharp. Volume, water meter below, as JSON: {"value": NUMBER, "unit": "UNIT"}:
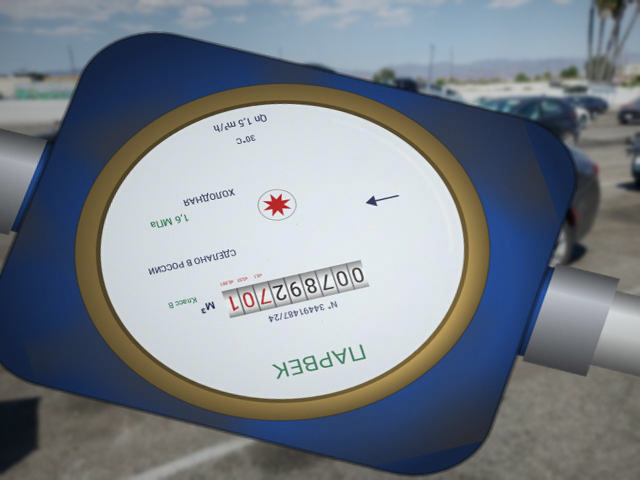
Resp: {"value": 7892.701, "unit": "m³"}
